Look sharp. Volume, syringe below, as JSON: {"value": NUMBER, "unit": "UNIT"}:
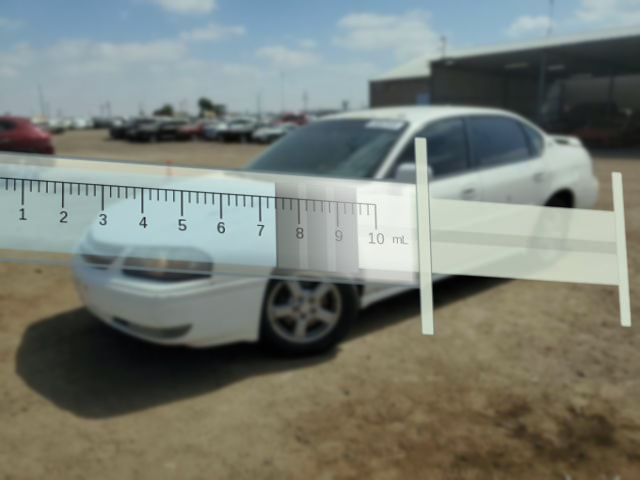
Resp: {"value": 7.4, "unit": "mL"}
